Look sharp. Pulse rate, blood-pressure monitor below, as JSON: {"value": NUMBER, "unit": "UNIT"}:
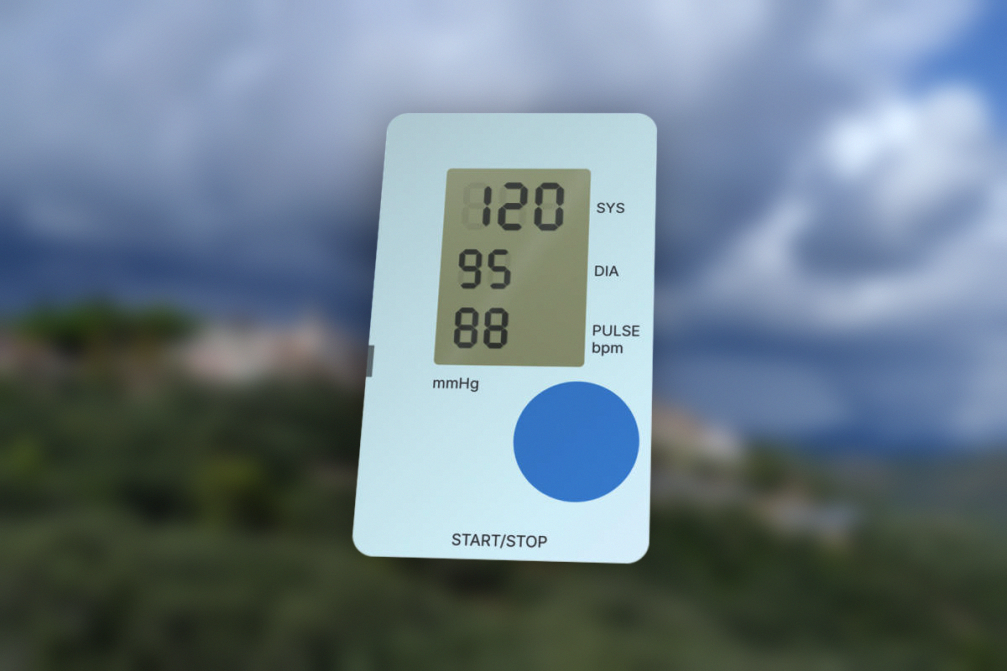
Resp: {"value": 88, "unit": "bpm"}
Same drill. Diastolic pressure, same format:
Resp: {"value": 95, "unit": "mmHg"}
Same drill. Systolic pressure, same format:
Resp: {"value": 120, "unit": "mmHg"}
